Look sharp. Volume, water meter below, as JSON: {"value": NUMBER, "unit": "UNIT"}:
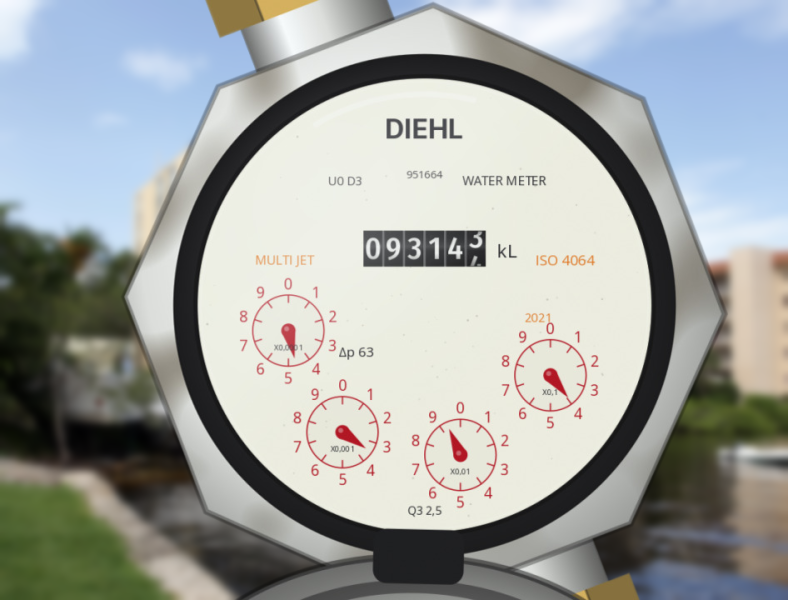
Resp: {"value": 93143.3934, "unit": "kL"}
